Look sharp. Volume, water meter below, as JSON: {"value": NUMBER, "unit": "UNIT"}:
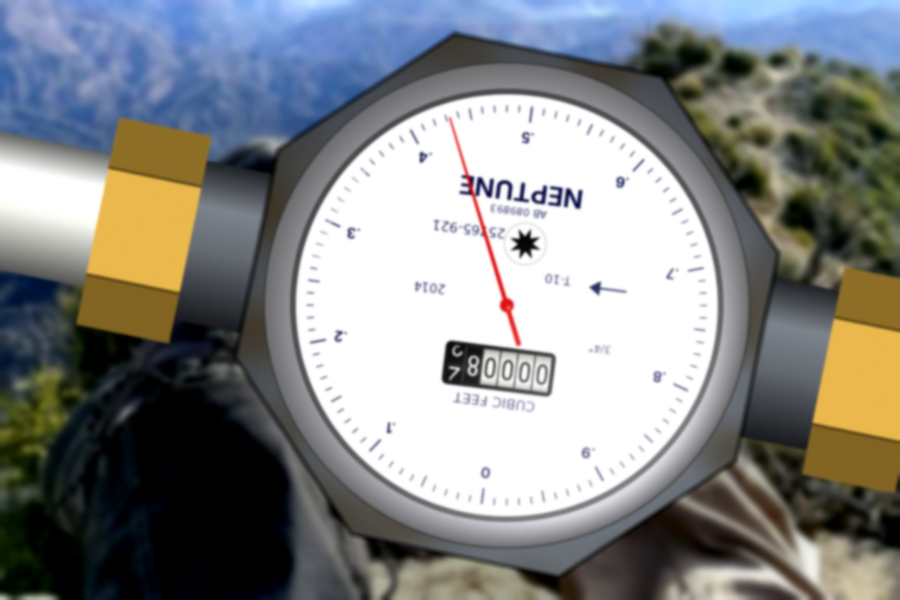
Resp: {"value": 82.43, "unit": "ft³"}
